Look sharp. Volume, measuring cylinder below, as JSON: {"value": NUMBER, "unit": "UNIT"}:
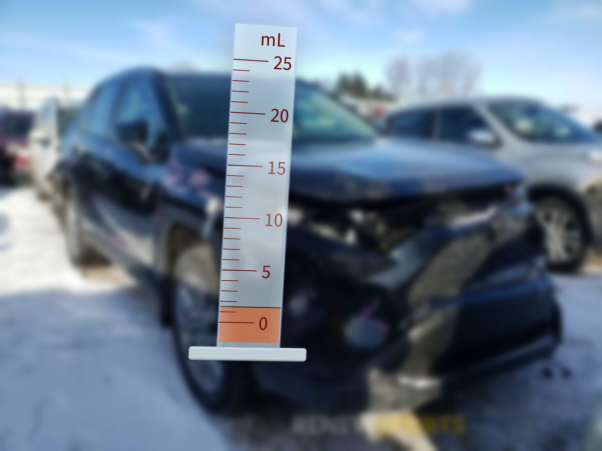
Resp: {"value": 1.5, "unit": "mL"}
